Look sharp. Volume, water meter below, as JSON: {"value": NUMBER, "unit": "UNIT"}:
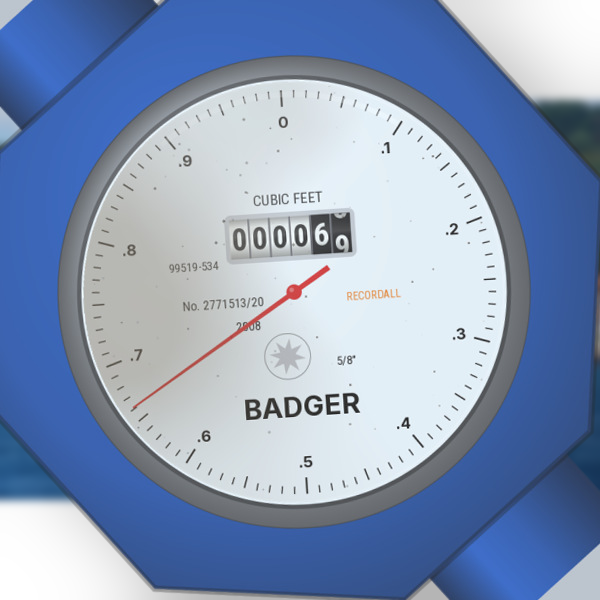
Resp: {"value": 68.66, "unit": "ft³"}
